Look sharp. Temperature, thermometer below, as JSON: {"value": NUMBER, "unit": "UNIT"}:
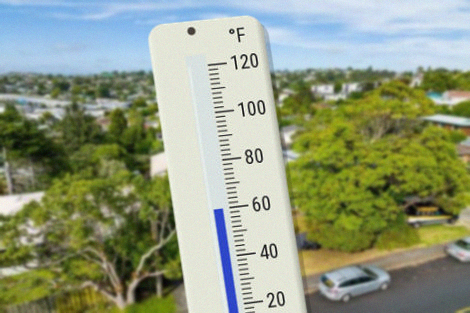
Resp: {"value": 60, "unit": "°F"}
